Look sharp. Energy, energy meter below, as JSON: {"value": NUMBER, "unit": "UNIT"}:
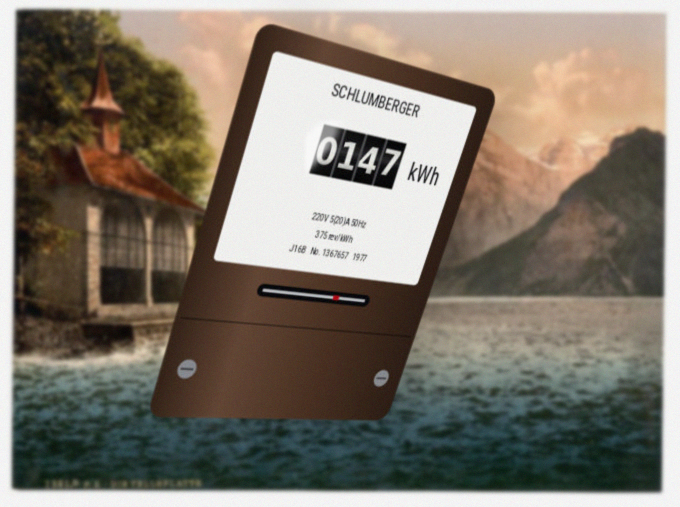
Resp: {"value": 147, "unit": "kWh"}
